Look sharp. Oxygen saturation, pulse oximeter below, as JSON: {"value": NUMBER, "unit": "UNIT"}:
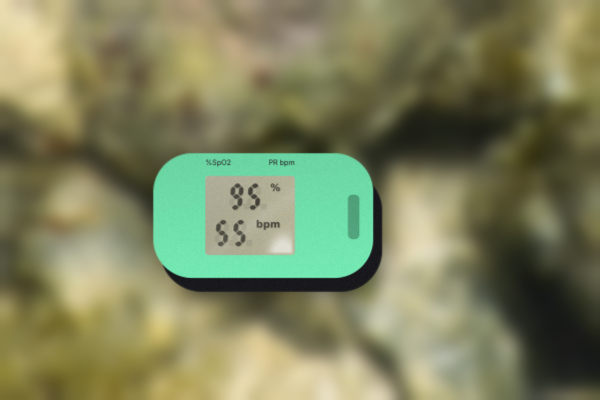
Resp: {"value": 95, "unit": "%"}
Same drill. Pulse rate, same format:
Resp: {"value": 55, "unit": "bpm"}
